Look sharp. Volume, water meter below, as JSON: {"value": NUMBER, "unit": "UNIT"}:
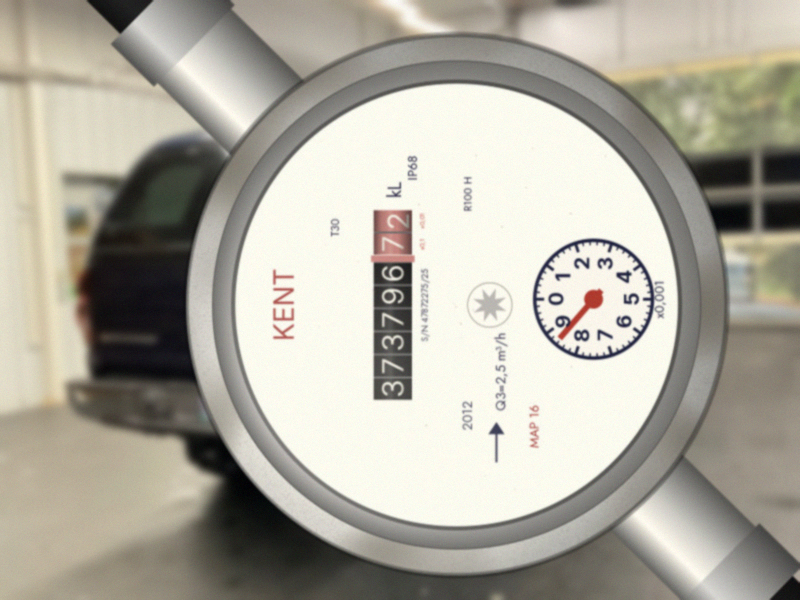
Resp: {"value": 373796.718, "unit": "kL"}
